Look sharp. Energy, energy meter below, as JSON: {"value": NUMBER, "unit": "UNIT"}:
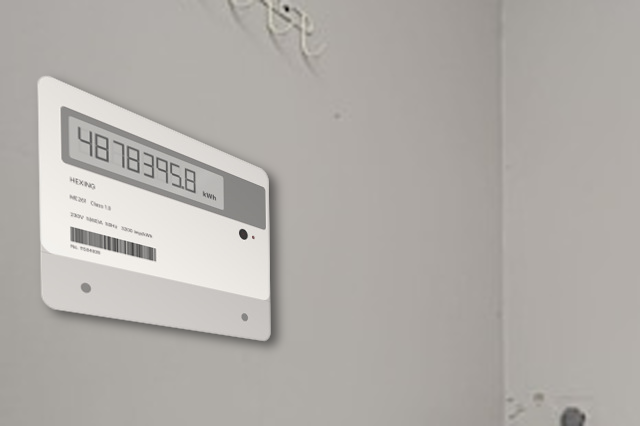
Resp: {"value": 4878395.8, "unit": "kWh"}
